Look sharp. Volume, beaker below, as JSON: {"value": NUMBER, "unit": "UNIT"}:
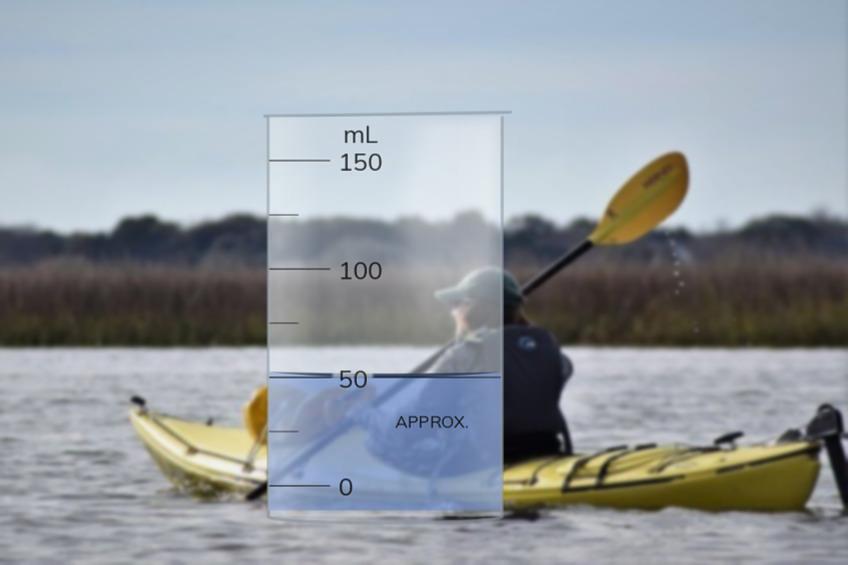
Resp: {"value": 50, "unit": "mL"}
